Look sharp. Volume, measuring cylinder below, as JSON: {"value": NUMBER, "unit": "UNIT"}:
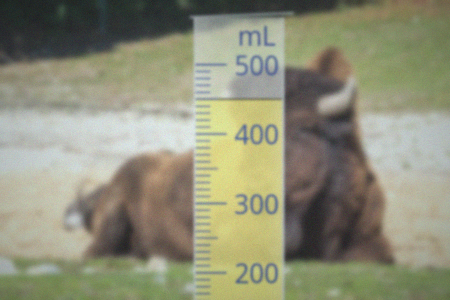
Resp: {"value": 450, "unit": "mL"}
